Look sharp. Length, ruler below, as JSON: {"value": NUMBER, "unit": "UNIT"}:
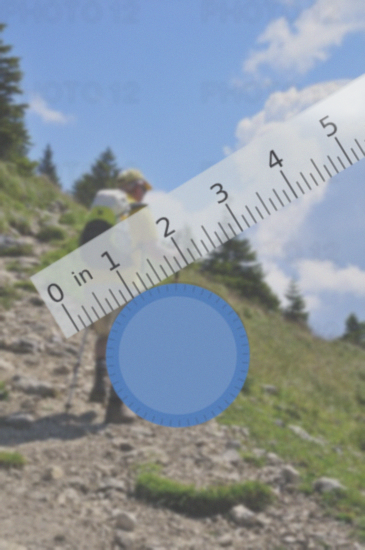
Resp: {"value": 2.25, "unit": "in"}
